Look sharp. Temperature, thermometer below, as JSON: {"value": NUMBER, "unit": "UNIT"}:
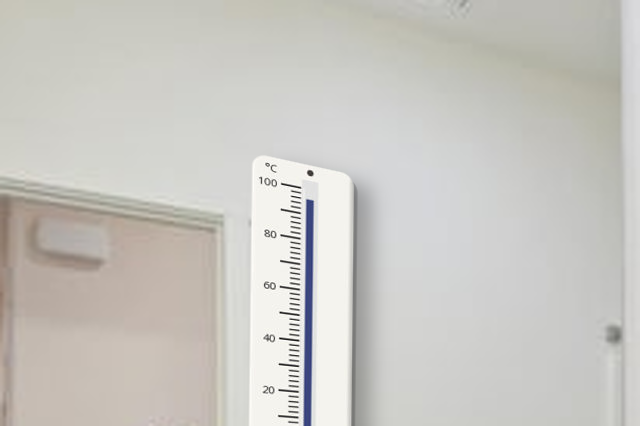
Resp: {"value": 96, "unit": "°C"}
